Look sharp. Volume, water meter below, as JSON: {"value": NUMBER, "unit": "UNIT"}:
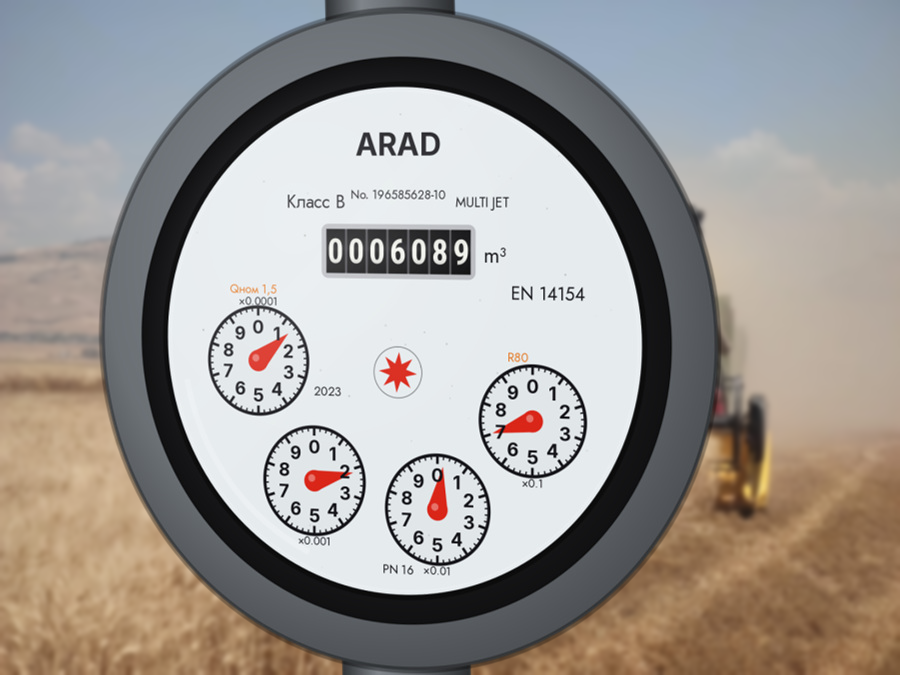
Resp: {"value": 6089.7021, "unit": "m³"}
